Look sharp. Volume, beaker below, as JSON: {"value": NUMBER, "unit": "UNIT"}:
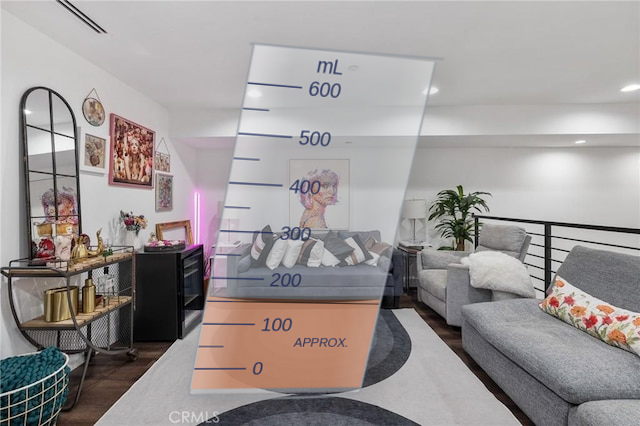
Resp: {"value": 150, "unit": "mL"}
